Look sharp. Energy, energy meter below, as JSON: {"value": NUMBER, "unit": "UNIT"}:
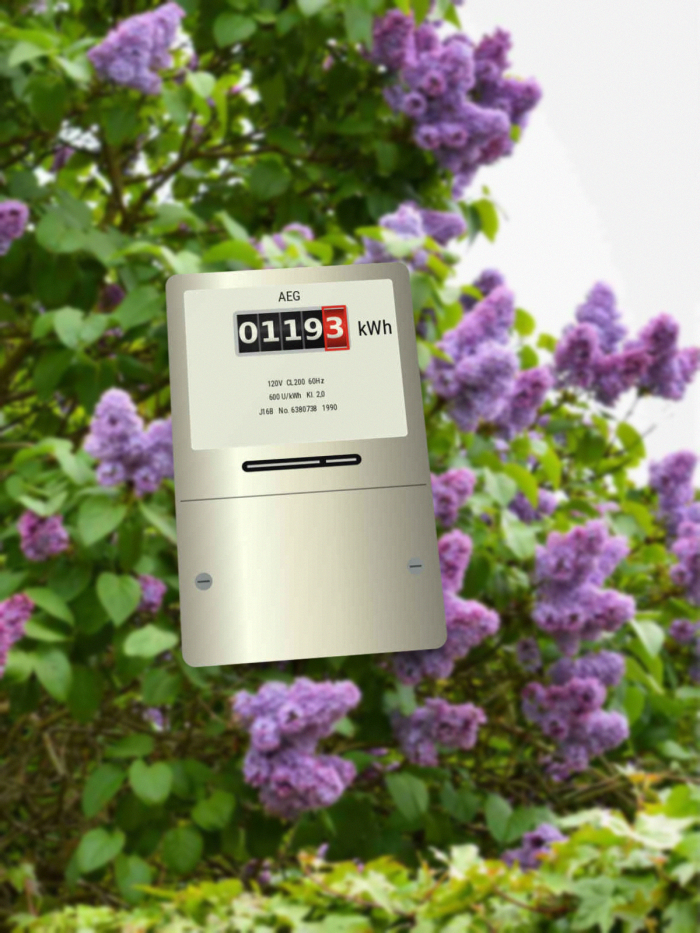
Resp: {"value": 119.3, "unit": "kWh"}
